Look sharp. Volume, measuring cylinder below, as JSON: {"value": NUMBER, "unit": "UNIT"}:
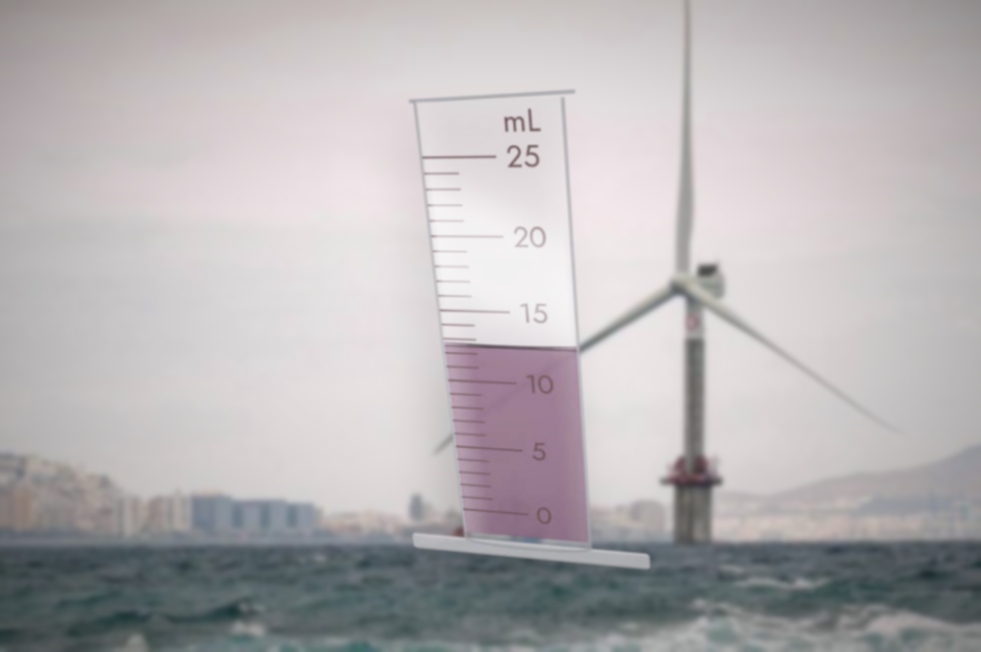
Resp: {"value": 12.5, "unit": "mL"}
